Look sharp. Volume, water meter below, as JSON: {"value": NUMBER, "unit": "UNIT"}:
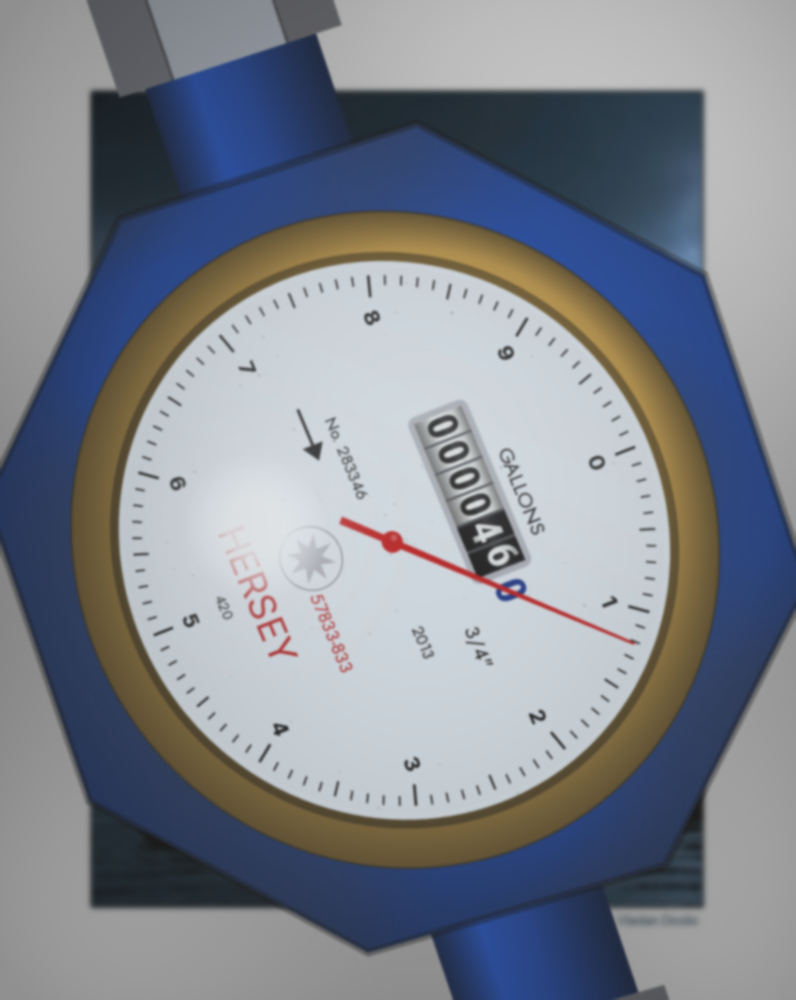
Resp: {"value": 461.2, "unit": "gal"}
